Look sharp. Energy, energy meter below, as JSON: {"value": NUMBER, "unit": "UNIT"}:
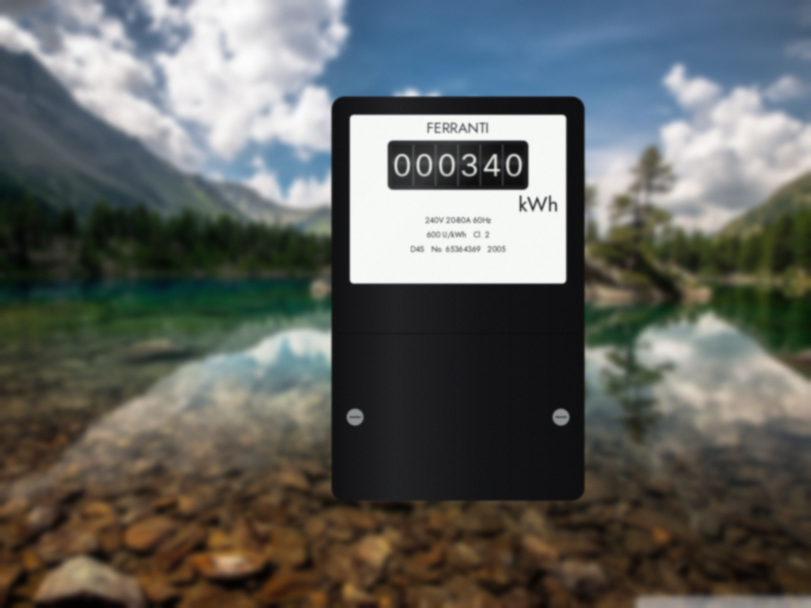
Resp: {"value": 340, "unit": "kWh"}
